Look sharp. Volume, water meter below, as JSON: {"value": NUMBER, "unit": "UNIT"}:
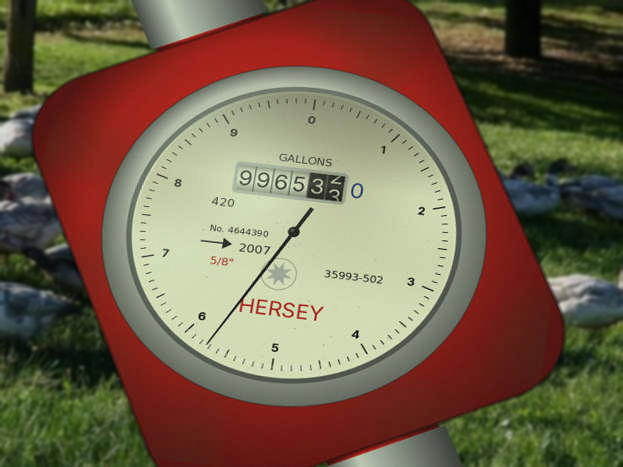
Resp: {"value": 9965325.7, "unit": "gal"}
